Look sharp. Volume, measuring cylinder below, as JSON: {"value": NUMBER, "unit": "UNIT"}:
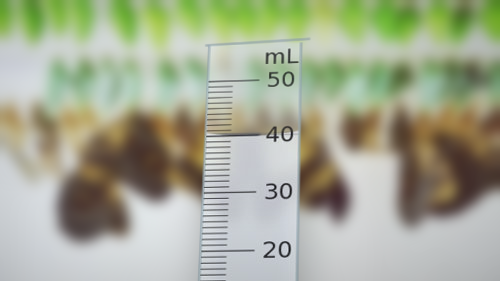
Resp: {"value": 40, "unit": "mL"}
